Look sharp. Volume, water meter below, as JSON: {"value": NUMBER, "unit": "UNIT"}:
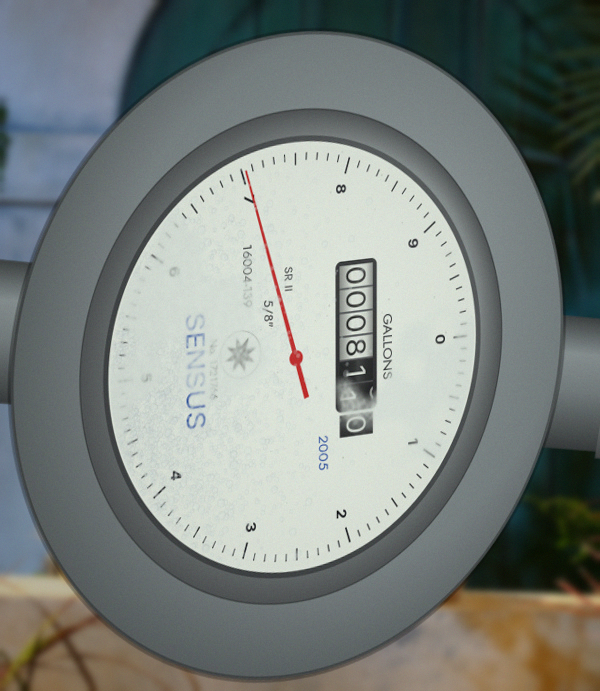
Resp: {"value": 8107.0, "unit": "gal"}
